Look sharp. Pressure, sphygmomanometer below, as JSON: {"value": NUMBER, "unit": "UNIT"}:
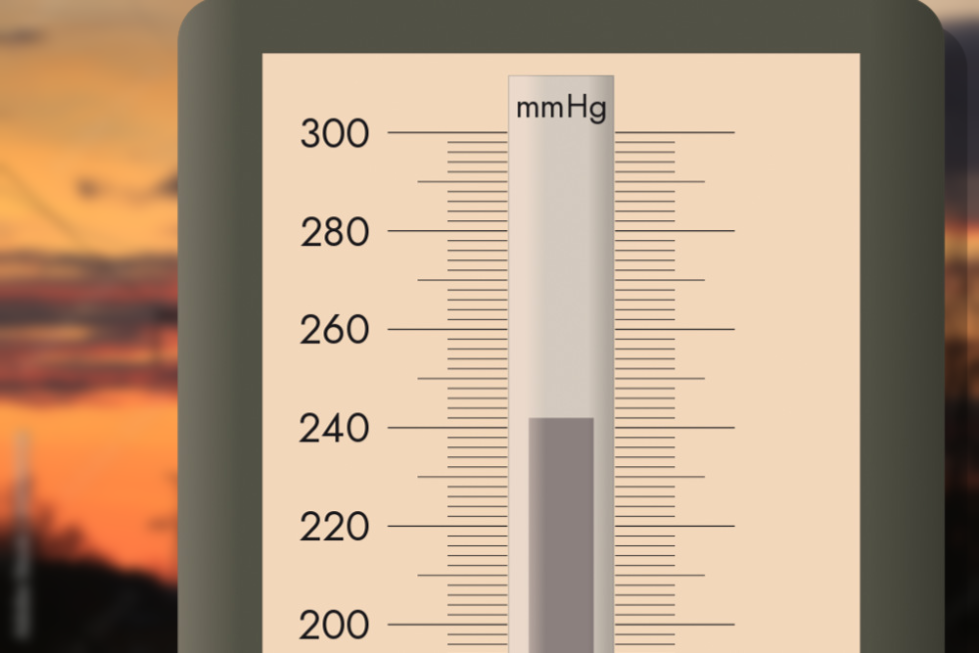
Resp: {"value": 242, "unit": "mmHg"}
